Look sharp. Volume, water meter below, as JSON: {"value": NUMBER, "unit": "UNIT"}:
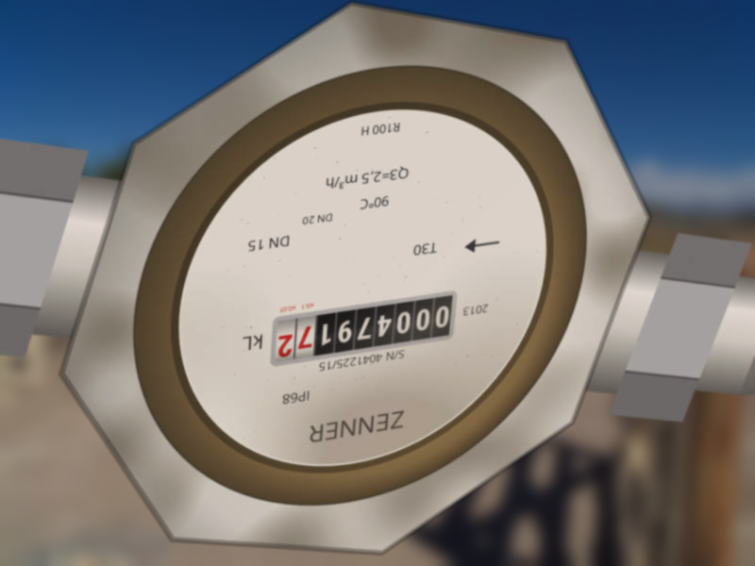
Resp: {"value": 4791.72, "unit": "kL"}
